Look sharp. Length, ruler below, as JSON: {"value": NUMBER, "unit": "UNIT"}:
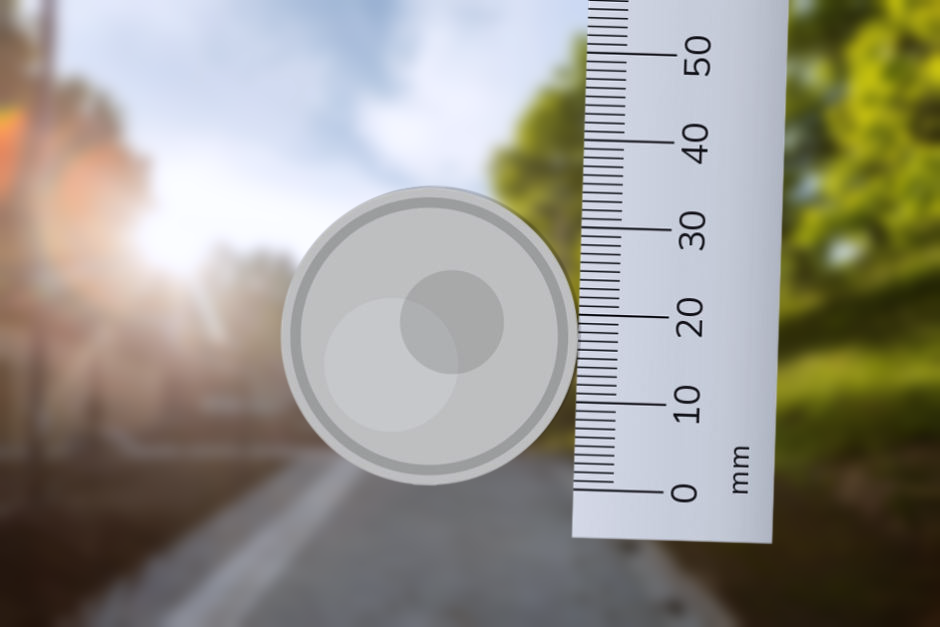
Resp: {"value": 34, "unit": "mm"}
